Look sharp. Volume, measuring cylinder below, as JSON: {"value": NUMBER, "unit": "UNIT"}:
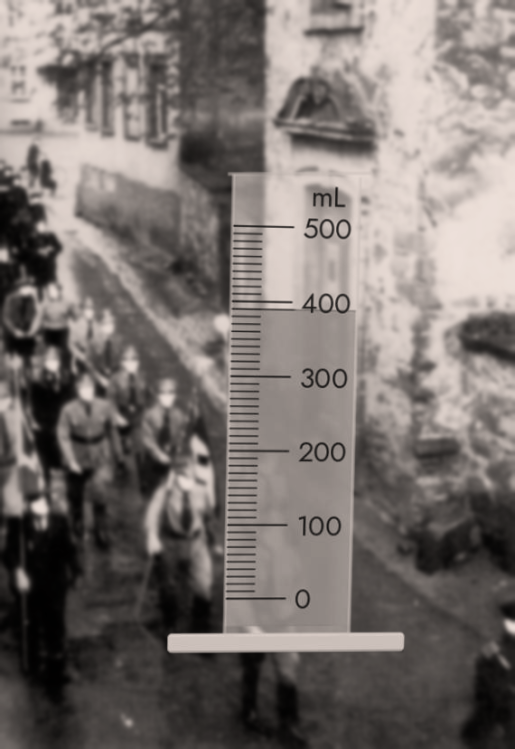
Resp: {"value": 390, "unit": "mL"}
